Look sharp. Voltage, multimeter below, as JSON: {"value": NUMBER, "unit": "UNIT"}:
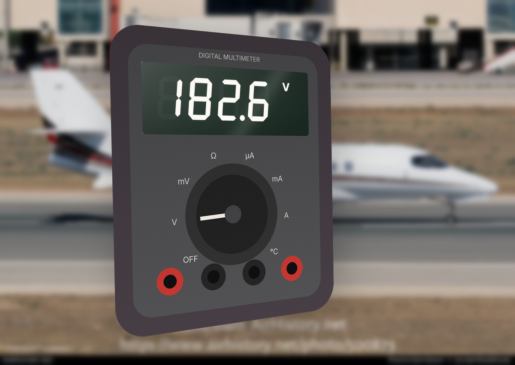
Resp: {"value": 182.6, "unit": "V"}
